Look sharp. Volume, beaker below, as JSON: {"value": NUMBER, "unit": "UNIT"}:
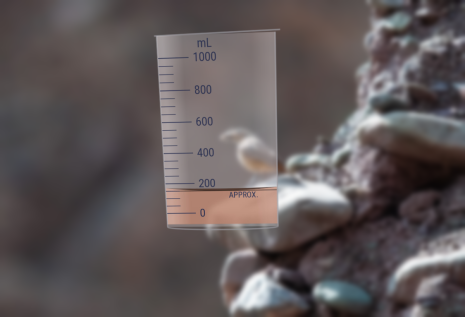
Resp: {"value": 150, "unit": "mL"}
